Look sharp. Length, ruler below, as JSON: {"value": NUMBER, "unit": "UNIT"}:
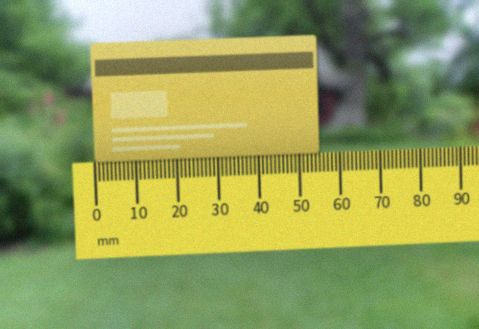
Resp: {"value": 55, "unit": "mm"}
